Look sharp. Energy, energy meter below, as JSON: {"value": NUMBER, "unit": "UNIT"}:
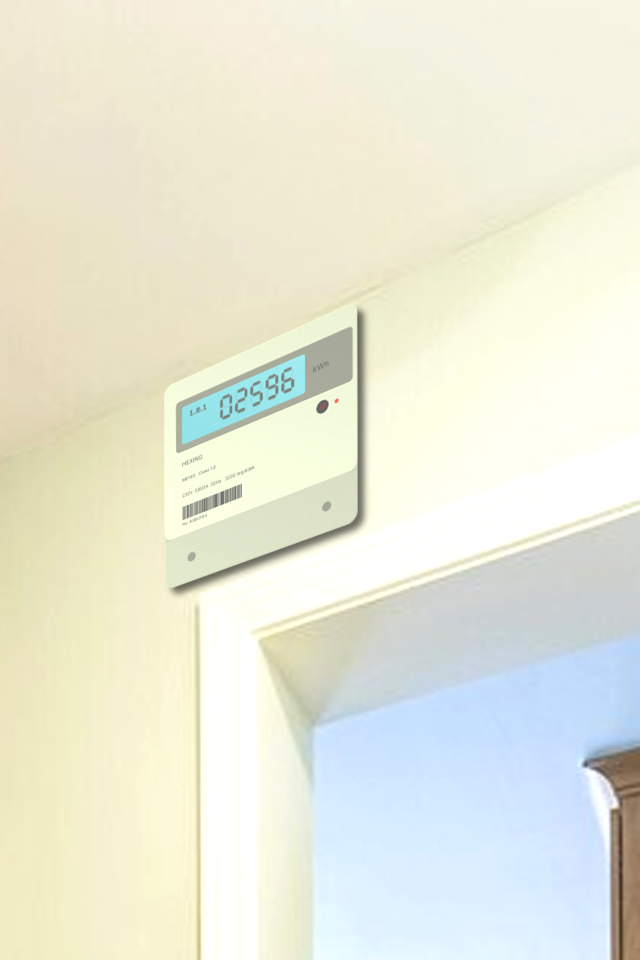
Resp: {"value": 2596, "unit": "kWh"}
